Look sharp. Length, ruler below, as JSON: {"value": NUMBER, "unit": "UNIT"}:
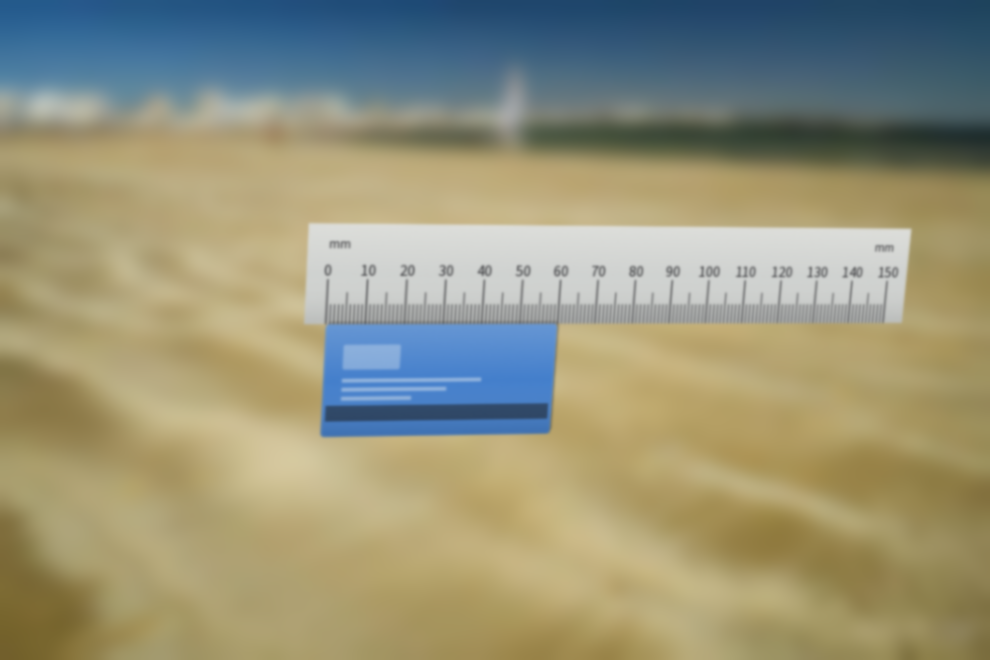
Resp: {"value": 60, "unit": "mm"}
